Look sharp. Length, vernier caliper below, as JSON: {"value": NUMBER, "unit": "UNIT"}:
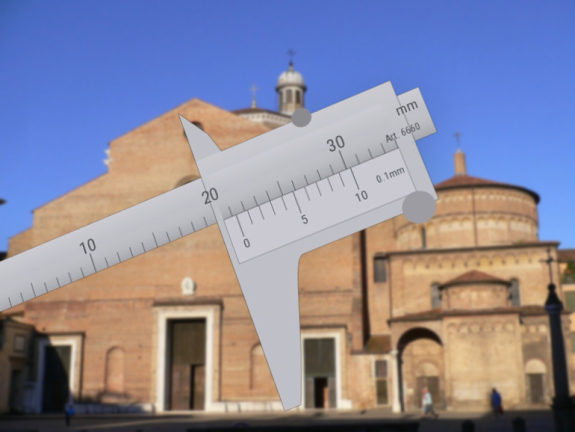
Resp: {"value": 21.3, "unit": "mm"}
